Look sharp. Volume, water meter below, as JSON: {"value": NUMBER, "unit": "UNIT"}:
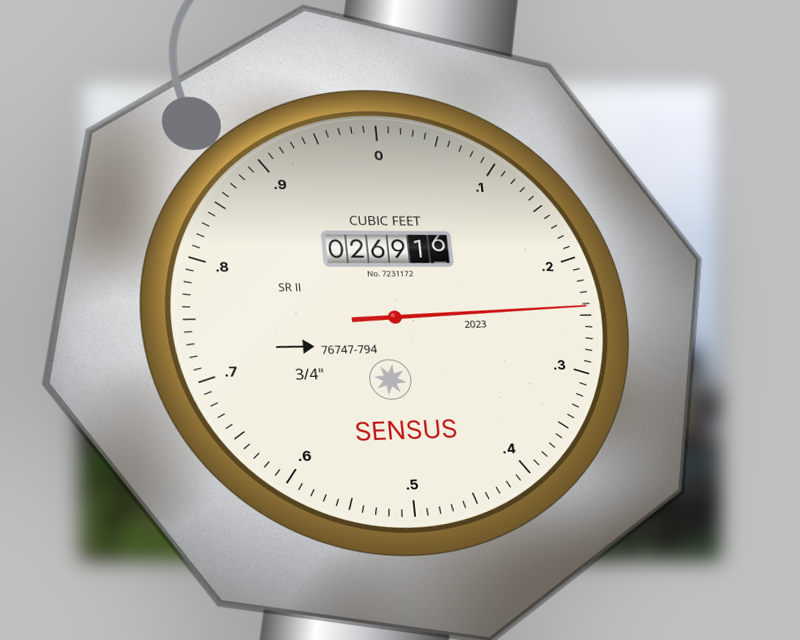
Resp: {"value": 26916.24, "unit": "ft³"}
